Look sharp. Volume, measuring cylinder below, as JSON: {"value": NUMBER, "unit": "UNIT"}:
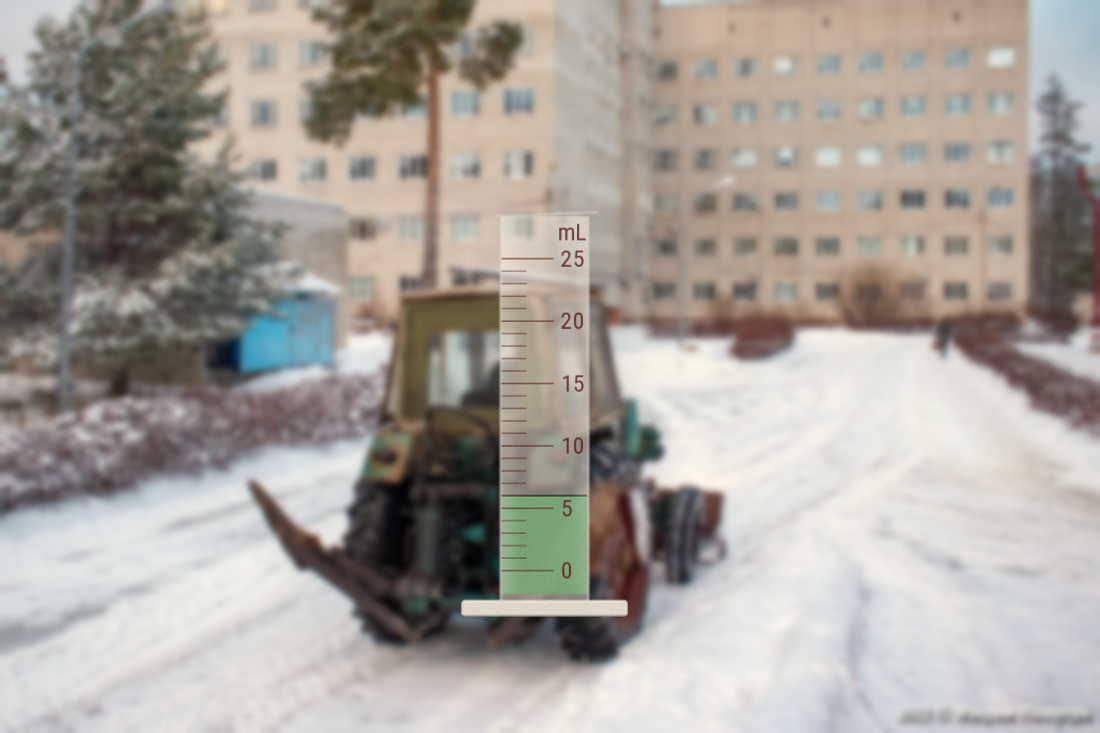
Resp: {"value": 6, "unit": "mL"}
